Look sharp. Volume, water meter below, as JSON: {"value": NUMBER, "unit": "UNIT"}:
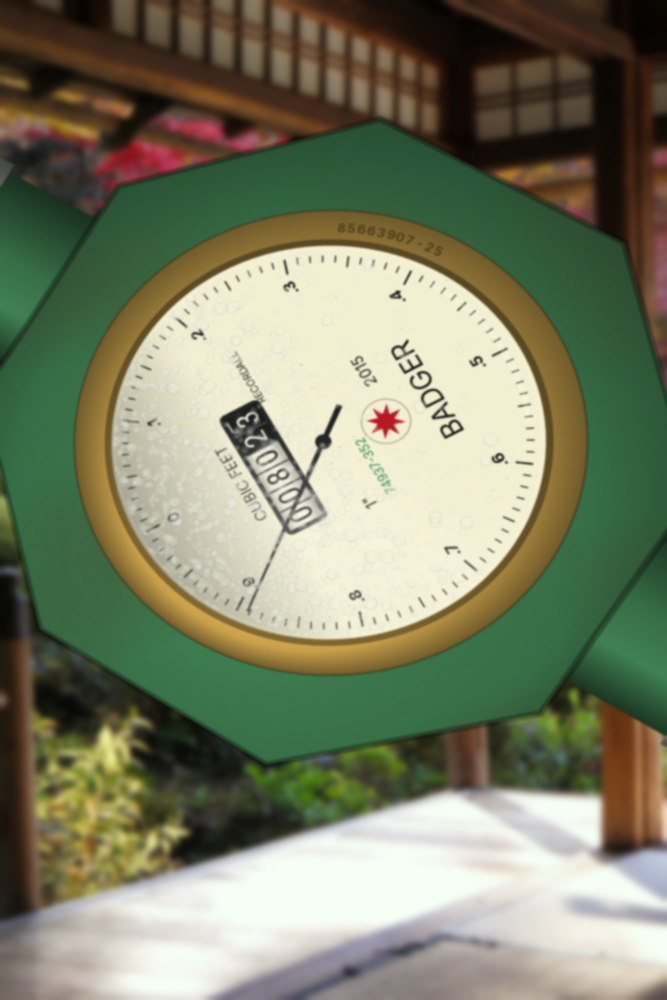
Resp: {"value": 8022.89, "unit": "ft³"}
